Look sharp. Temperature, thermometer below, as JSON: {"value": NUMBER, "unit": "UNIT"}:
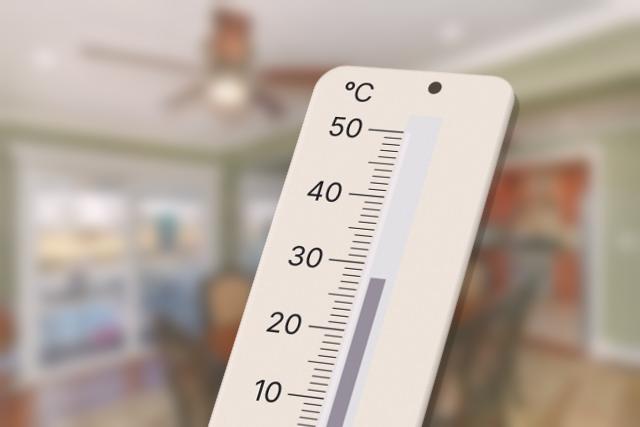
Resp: {"value": 28, "unit": "°C"}
